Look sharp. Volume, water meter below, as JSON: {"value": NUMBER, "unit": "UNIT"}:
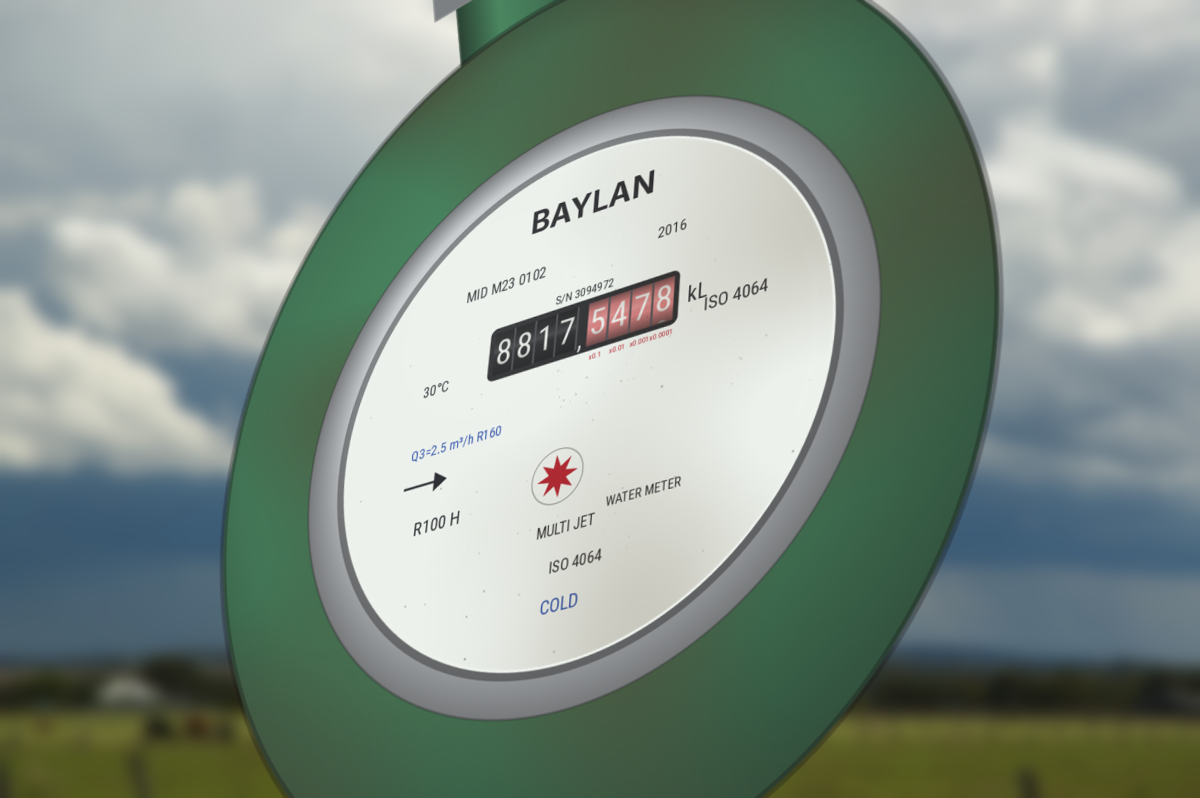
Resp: {"value": 8817.5478, "unit": "kL"}
